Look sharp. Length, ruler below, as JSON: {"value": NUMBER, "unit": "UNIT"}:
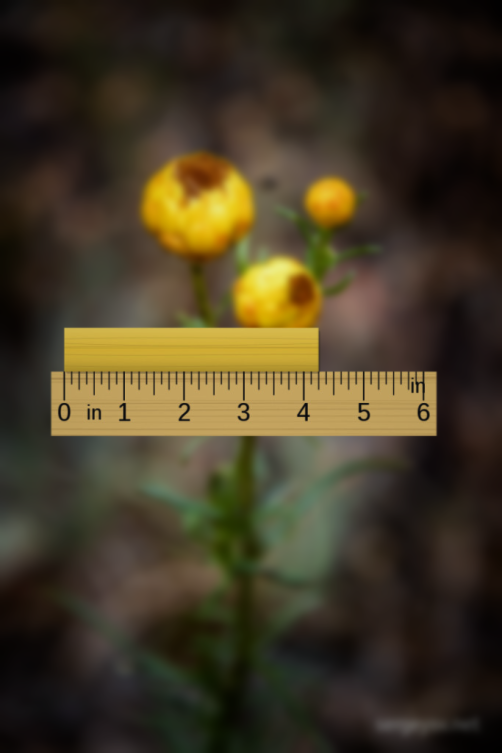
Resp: {"value": 4.25, "unit": "in"}
